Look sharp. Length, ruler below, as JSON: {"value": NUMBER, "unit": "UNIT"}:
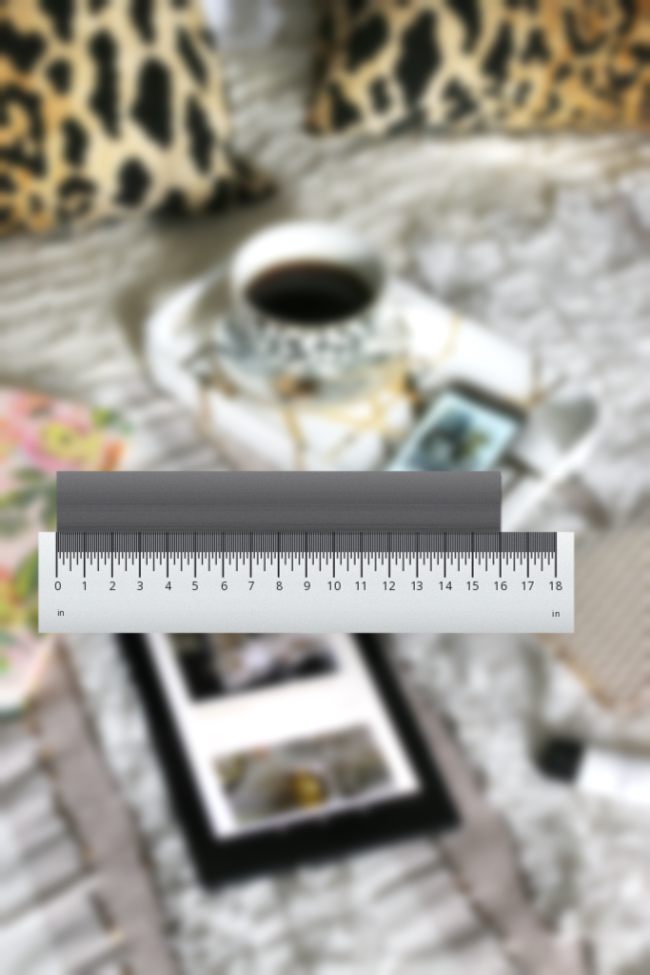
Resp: {"value": 16, "unit": "in"}
